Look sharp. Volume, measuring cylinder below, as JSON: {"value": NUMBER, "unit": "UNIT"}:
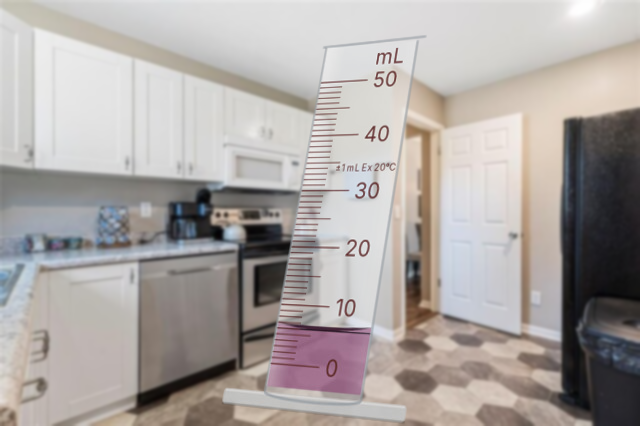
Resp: {"value": 6, "unit": "mL"}
